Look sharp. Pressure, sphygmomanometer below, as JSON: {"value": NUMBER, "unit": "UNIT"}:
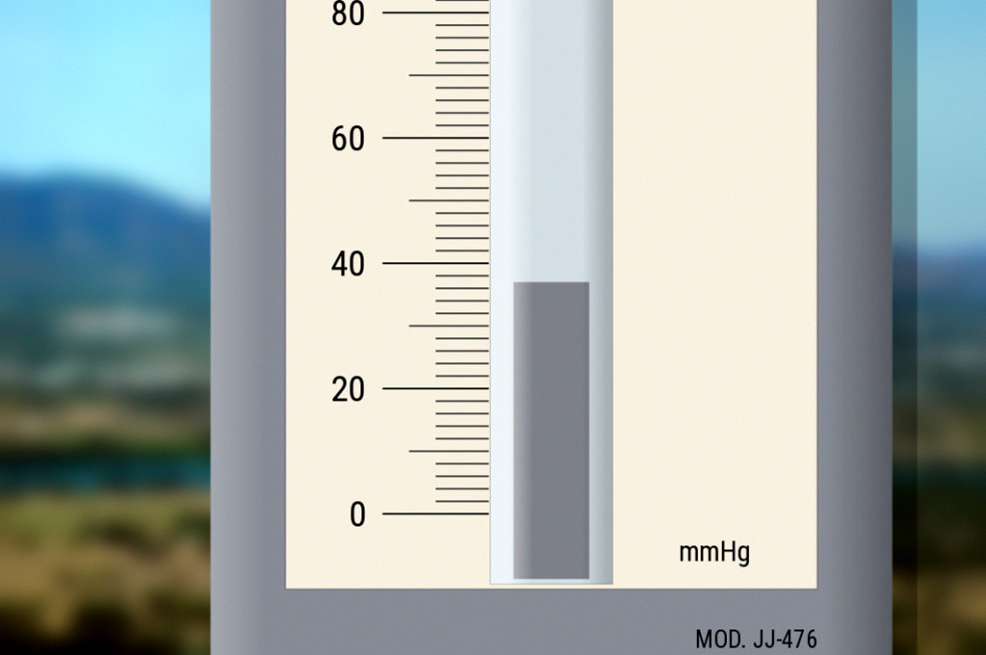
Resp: {"value": 37, "unit": "mmHg"}
